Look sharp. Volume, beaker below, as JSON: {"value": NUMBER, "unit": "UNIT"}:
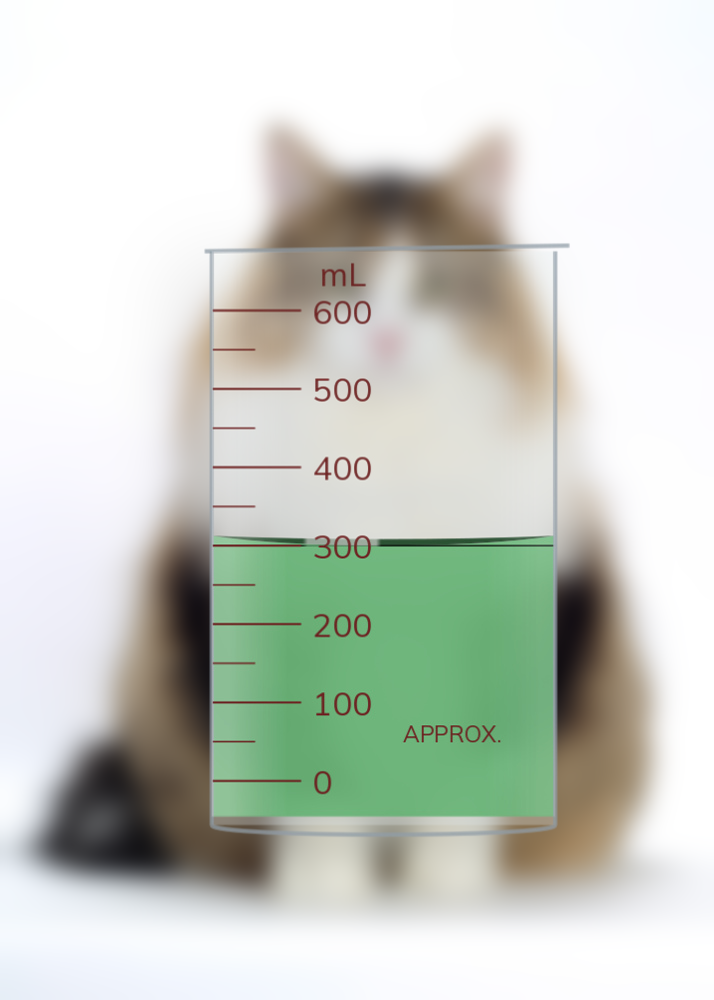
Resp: {"value": 300, "unit": "mL"}
